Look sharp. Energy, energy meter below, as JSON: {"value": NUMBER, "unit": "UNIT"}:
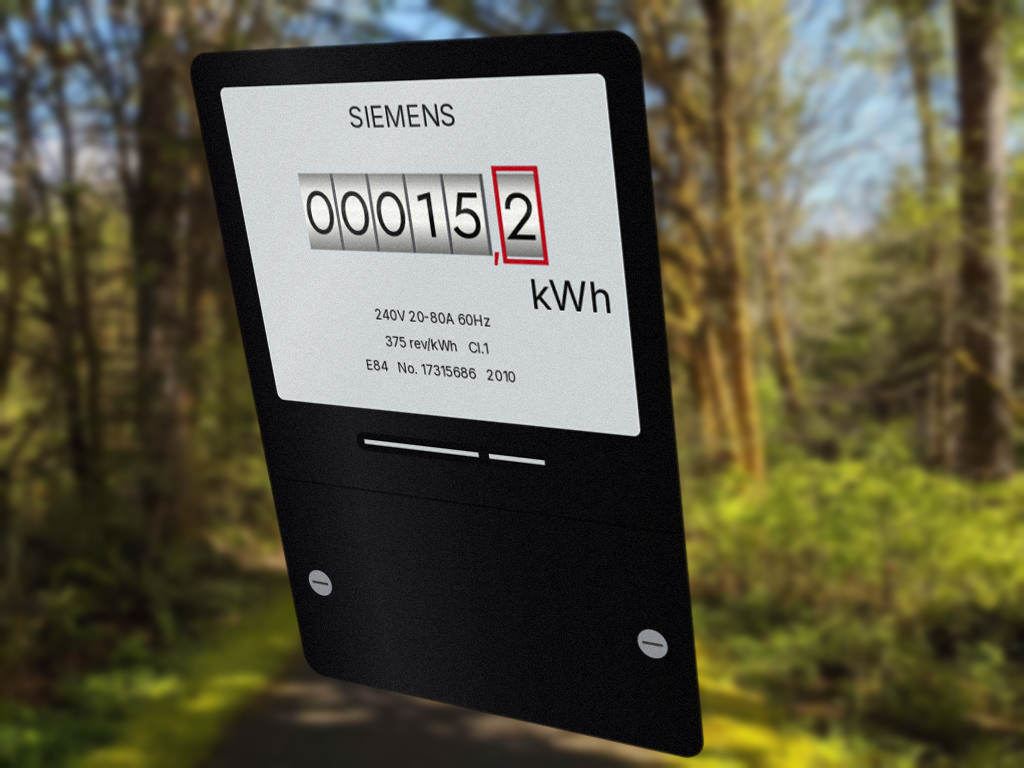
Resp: {"value": 15.2, "unit": "kWh"}
